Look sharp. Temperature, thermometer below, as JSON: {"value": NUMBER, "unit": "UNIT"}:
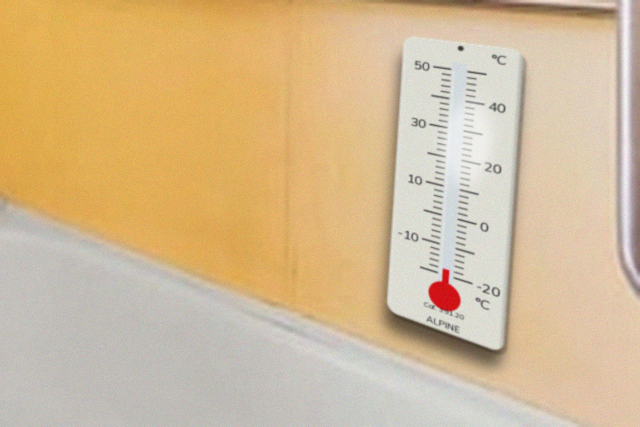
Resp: {"value": -18, "unit": "°C"}
